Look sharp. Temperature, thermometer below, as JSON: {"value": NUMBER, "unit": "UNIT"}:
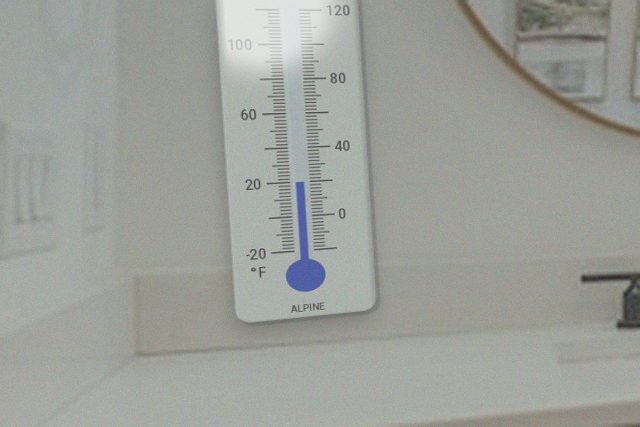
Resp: {"value": 20, "unit": "°F"}
